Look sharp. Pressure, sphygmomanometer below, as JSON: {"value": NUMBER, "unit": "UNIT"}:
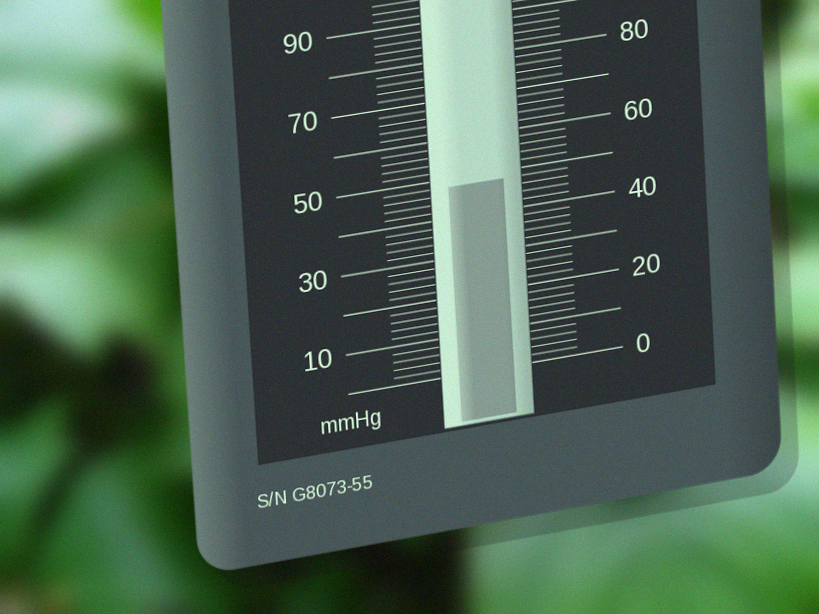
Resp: {"value": 48, "unit": "mmHg"}
